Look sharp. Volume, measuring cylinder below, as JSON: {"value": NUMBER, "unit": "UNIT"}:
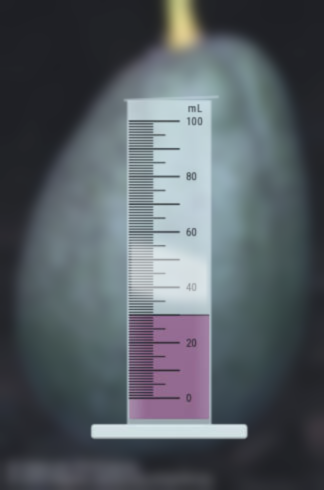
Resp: {"value": 30, "unit": "mL"}
